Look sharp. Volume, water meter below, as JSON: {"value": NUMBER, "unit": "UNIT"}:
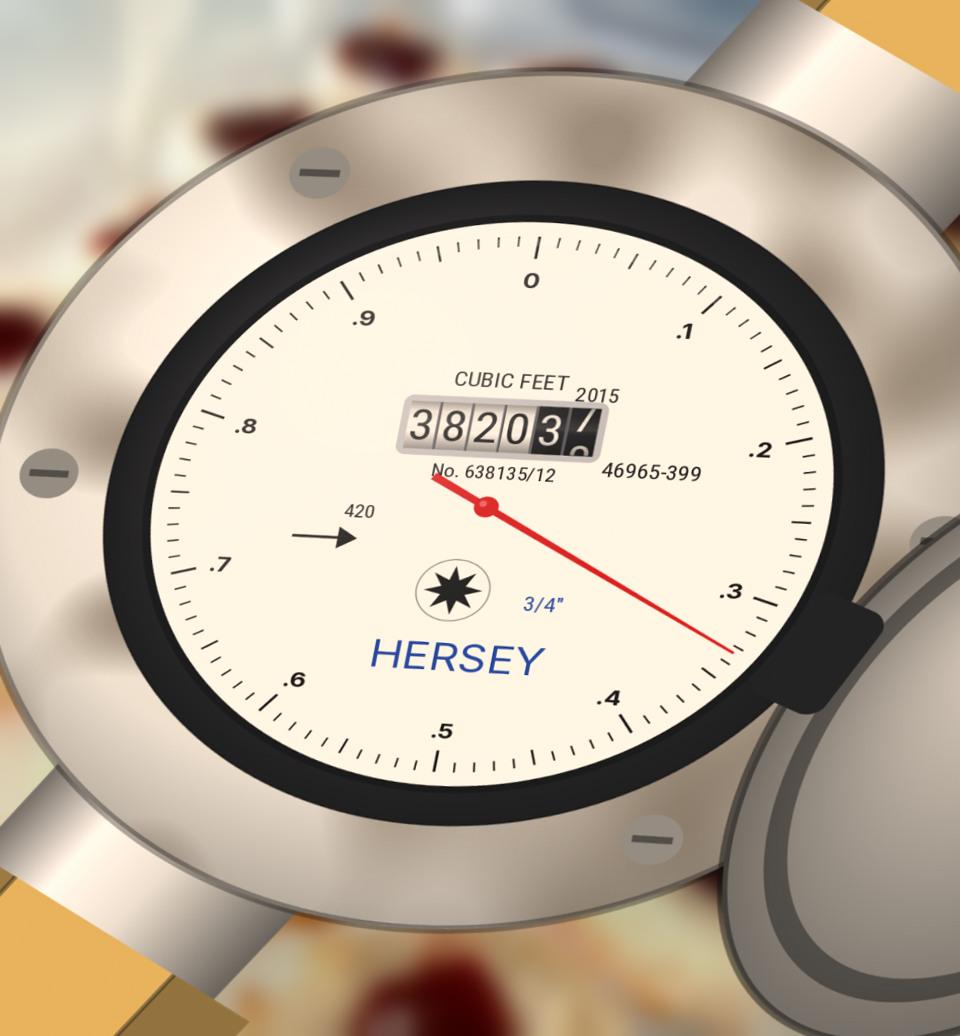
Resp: {"value": 382037.33, "unit": "ft³"}
